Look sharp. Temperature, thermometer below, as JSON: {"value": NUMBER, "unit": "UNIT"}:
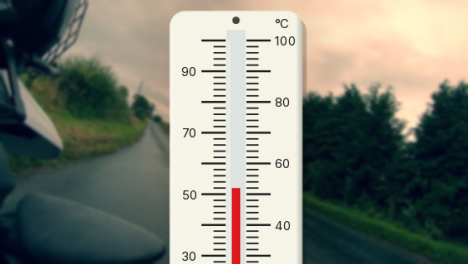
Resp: {"value": 52, "unit": "°C"}
